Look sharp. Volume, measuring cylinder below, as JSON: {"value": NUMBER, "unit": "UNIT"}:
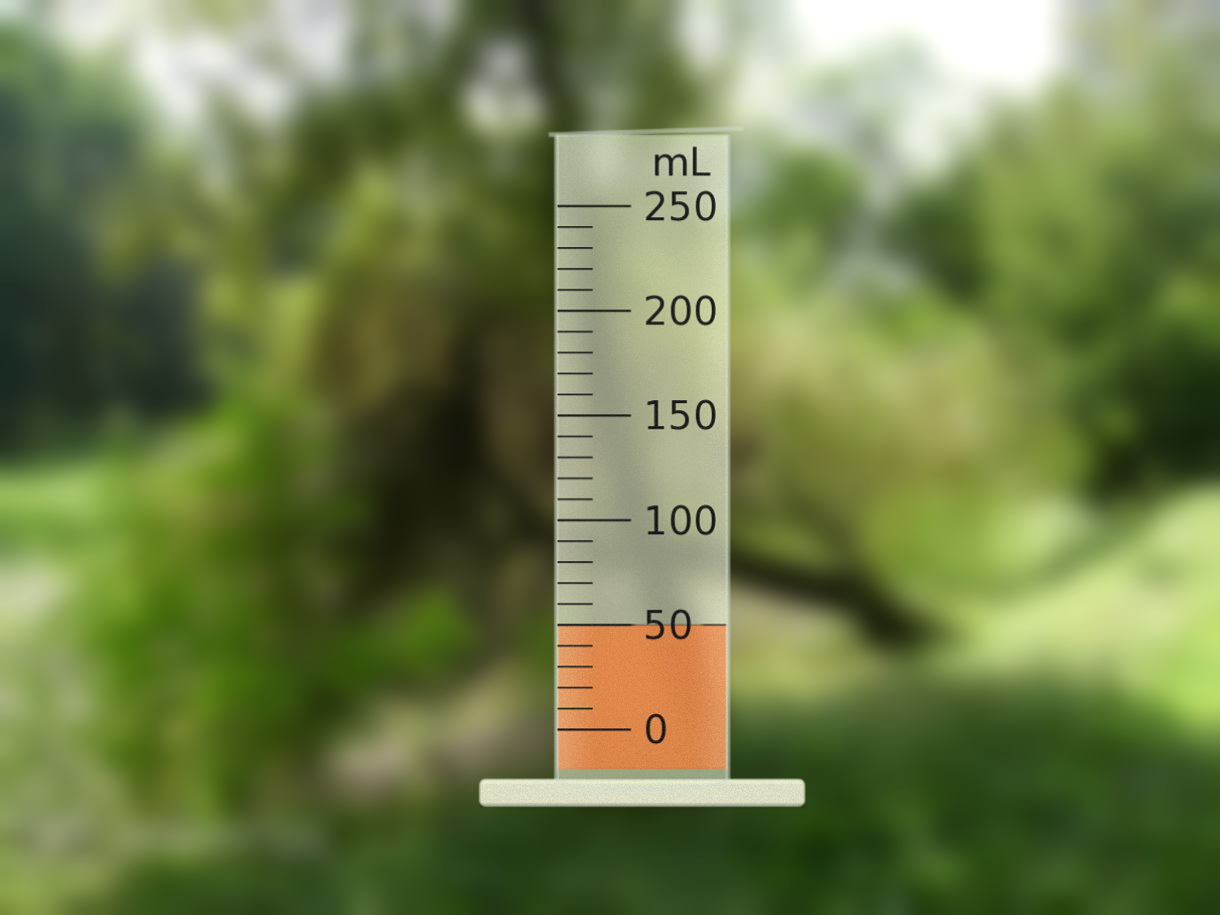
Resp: {"value": 50, "unit": "mL"}
